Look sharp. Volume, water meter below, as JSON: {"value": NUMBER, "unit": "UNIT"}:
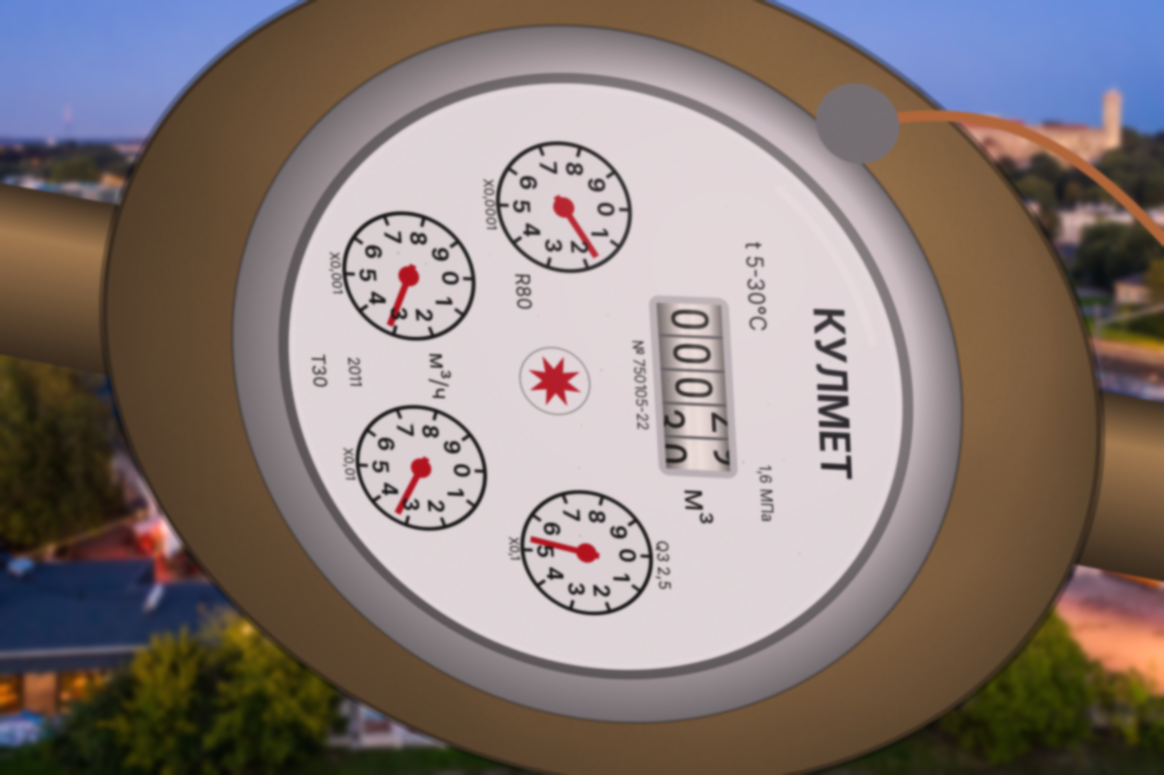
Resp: {"value": 29.5331, "unit": "m³"}
